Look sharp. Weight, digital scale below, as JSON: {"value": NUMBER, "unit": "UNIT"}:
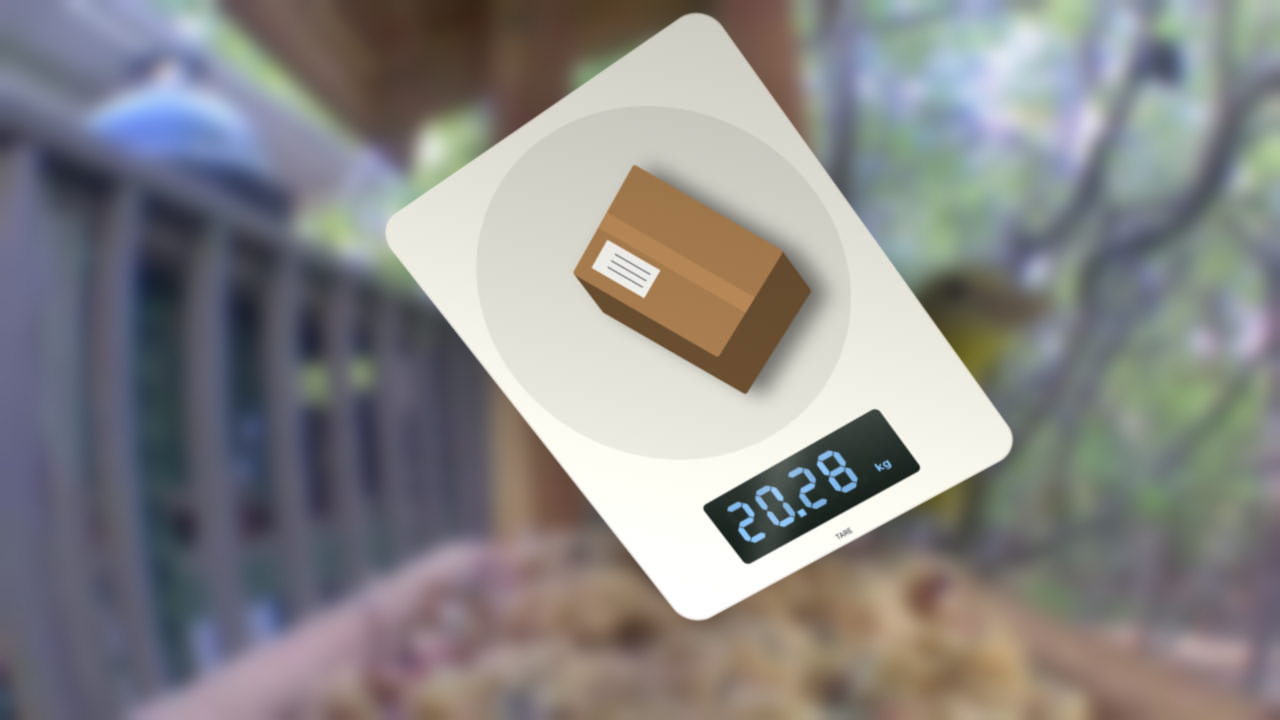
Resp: {"value": 20.28, "unit": "kg"}
